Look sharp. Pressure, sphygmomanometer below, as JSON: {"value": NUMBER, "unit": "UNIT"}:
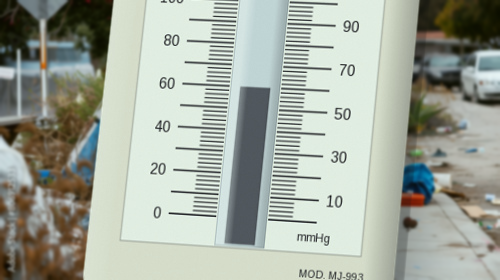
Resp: {"value": 60, "unit": "mmHg"}
